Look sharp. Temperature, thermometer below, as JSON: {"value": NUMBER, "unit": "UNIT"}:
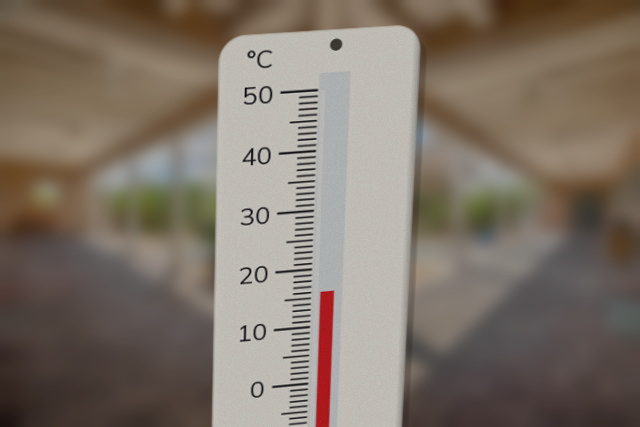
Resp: {"value": 16, "unit": "°C"}
